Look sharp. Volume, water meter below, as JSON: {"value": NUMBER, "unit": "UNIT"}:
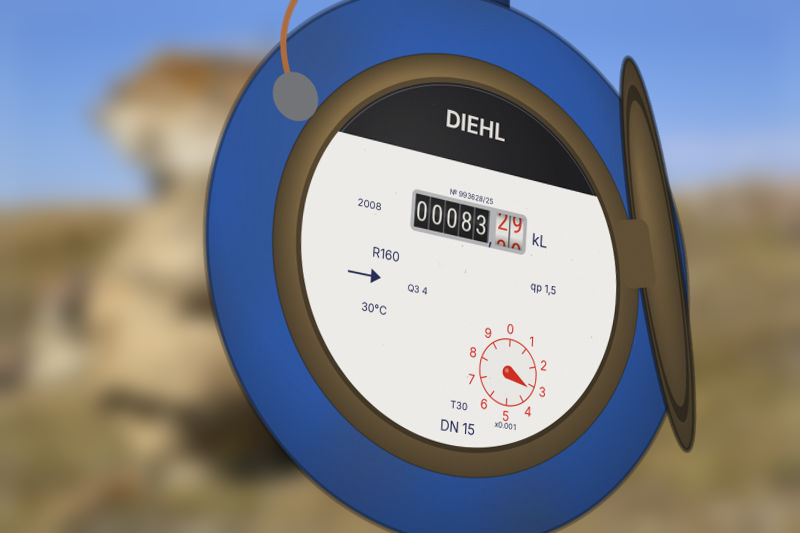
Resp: {"value": 83.293, "unit": "kL"}
